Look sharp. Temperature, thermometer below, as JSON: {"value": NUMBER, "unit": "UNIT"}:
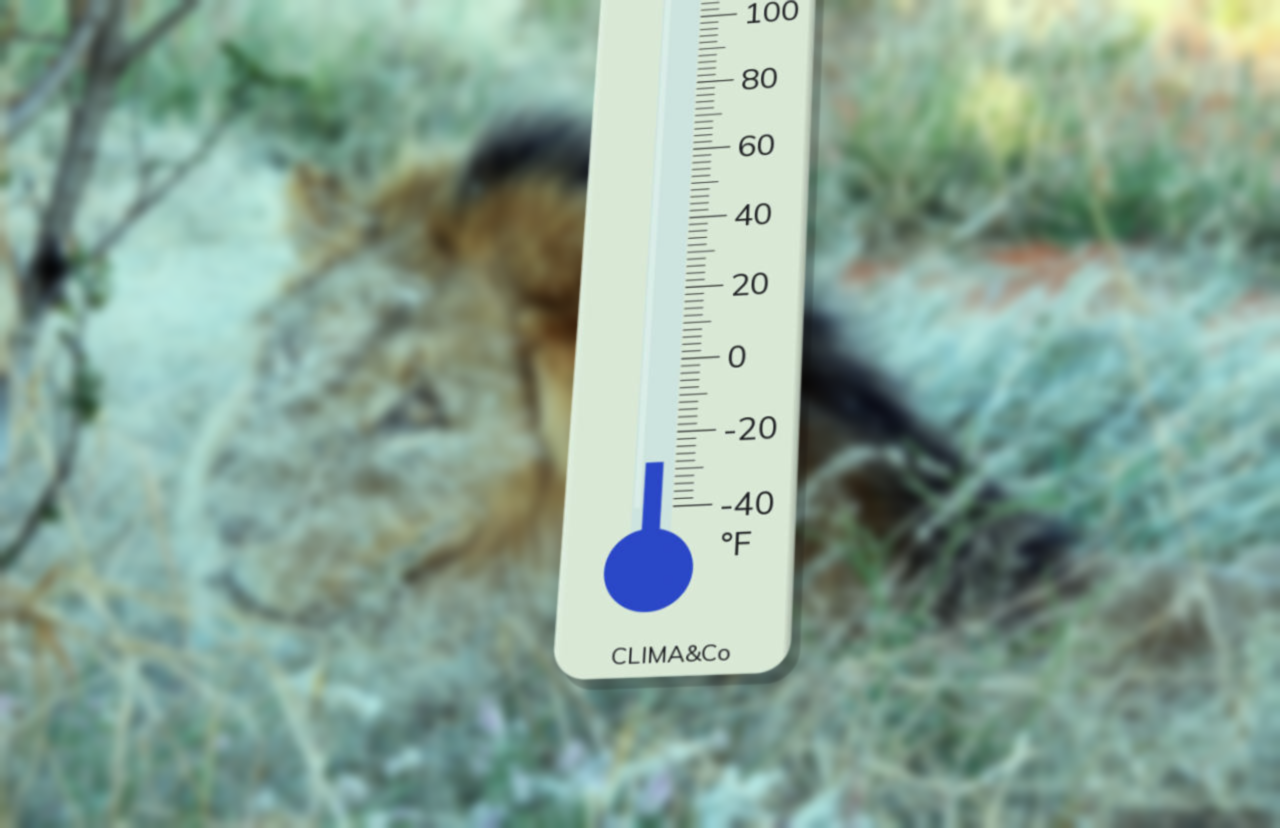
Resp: {"value": -28, "unit": "°F"}
